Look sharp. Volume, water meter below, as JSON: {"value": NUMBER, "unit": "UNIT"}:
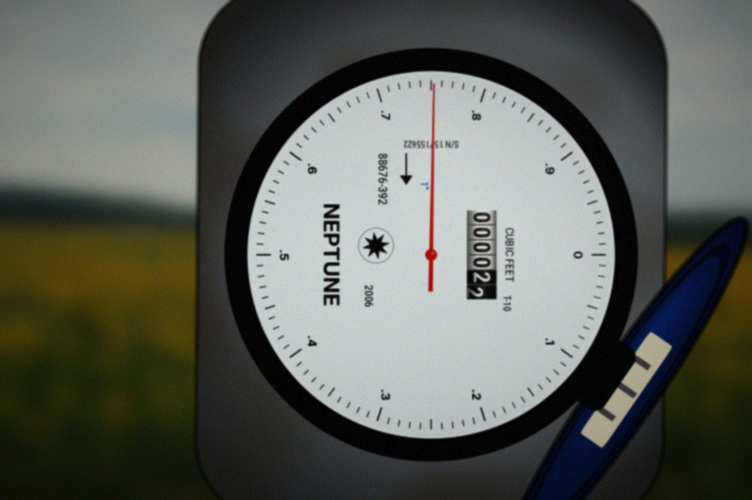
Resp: {"value": 21.75, "unit": "ft³"}
